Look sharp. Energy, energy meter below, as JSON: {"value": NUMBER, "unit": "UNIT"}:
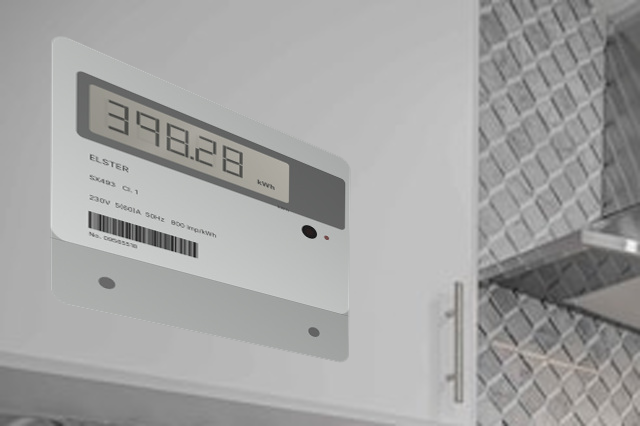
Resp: {"value": 398.28, "unit": "kWh"}
